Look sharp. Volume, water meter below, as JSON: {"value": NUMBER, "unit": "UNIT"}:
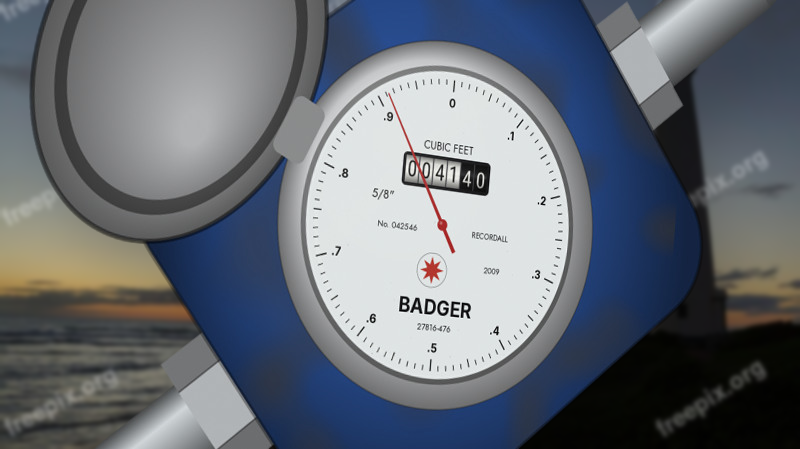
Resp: {"value": 4139.91, "unit": "ft³"}
